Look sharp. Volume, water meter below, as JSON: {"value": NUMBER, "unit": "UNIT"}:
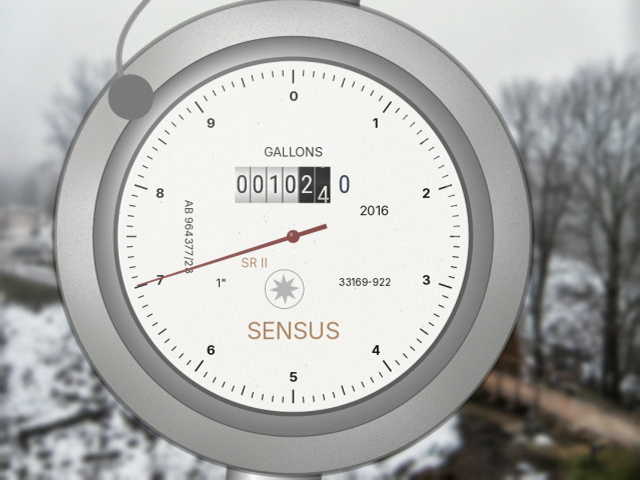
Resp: {"value": 10237.0, "unit": "gal"}
